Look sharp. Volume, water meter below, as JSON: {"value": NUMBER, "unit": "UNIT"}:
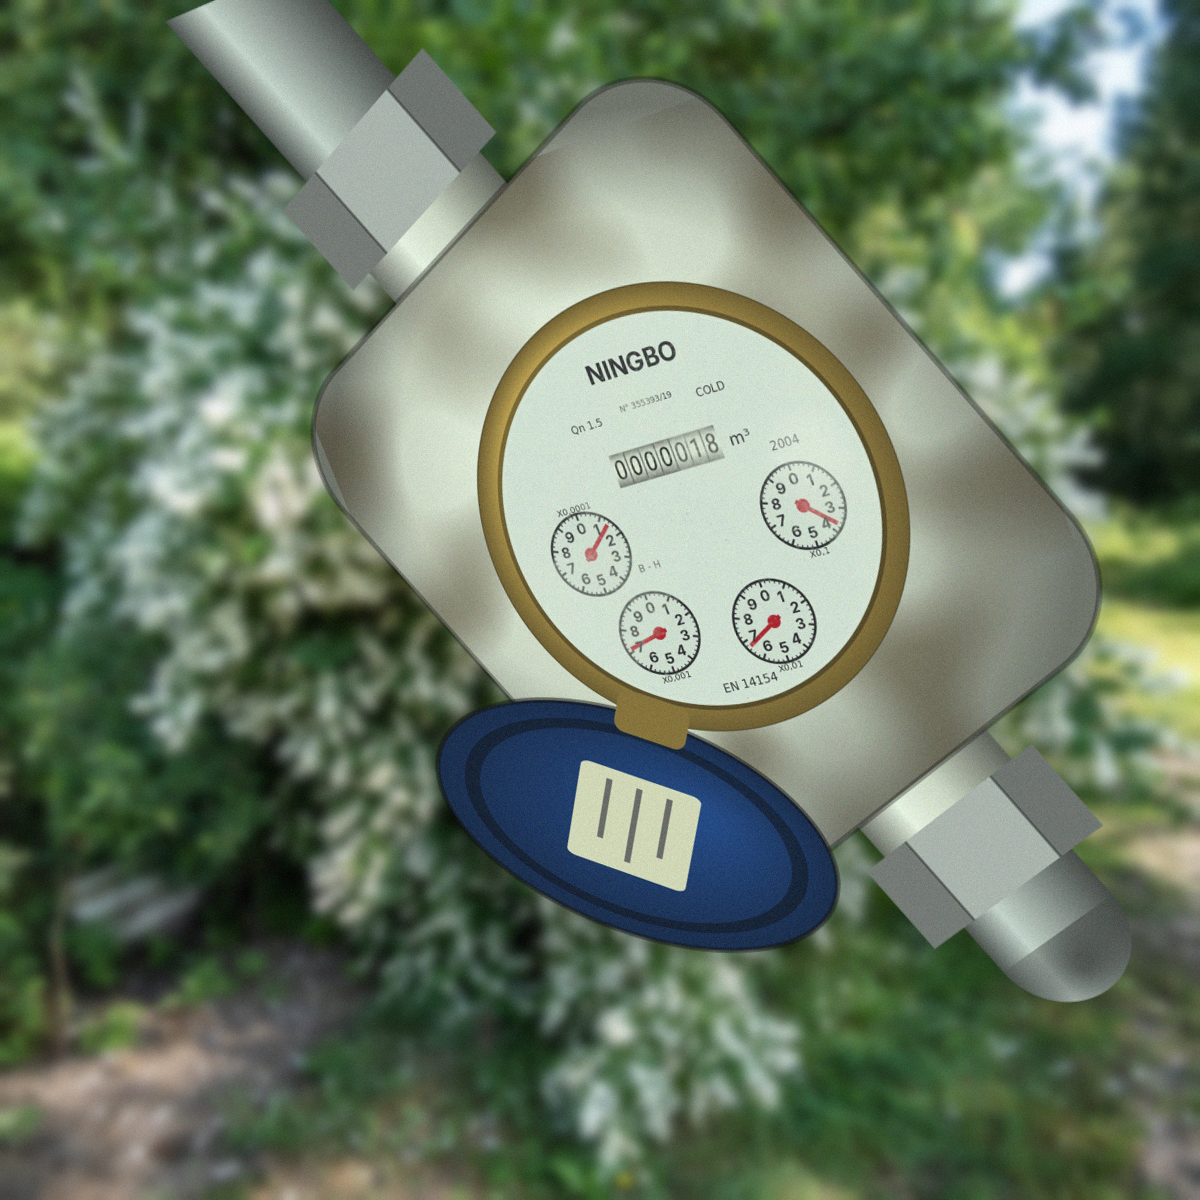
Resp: {"value": 18.3671, "unit": "m³"}
